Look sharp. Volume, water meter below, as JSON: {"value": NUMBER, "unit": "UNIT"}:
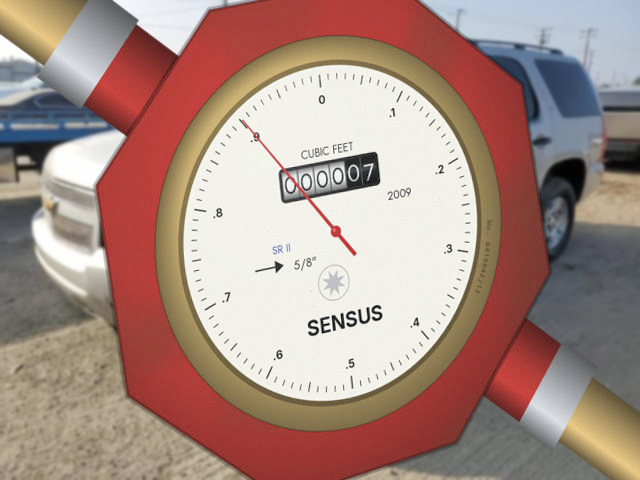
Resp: {"value": 6.90, "unit": "ft³"}
